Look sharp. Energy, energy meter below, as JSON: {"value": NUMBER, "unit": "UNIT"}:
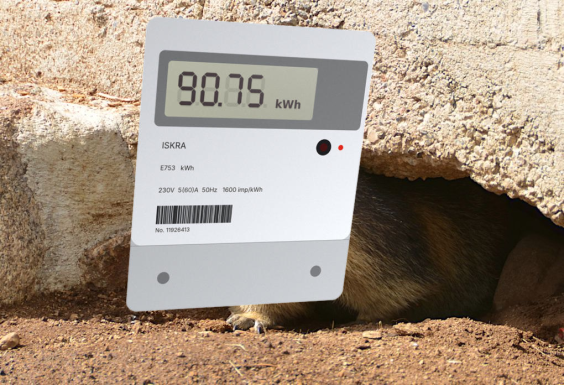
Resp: {"value": 90.75, "unit": "kWh"}
